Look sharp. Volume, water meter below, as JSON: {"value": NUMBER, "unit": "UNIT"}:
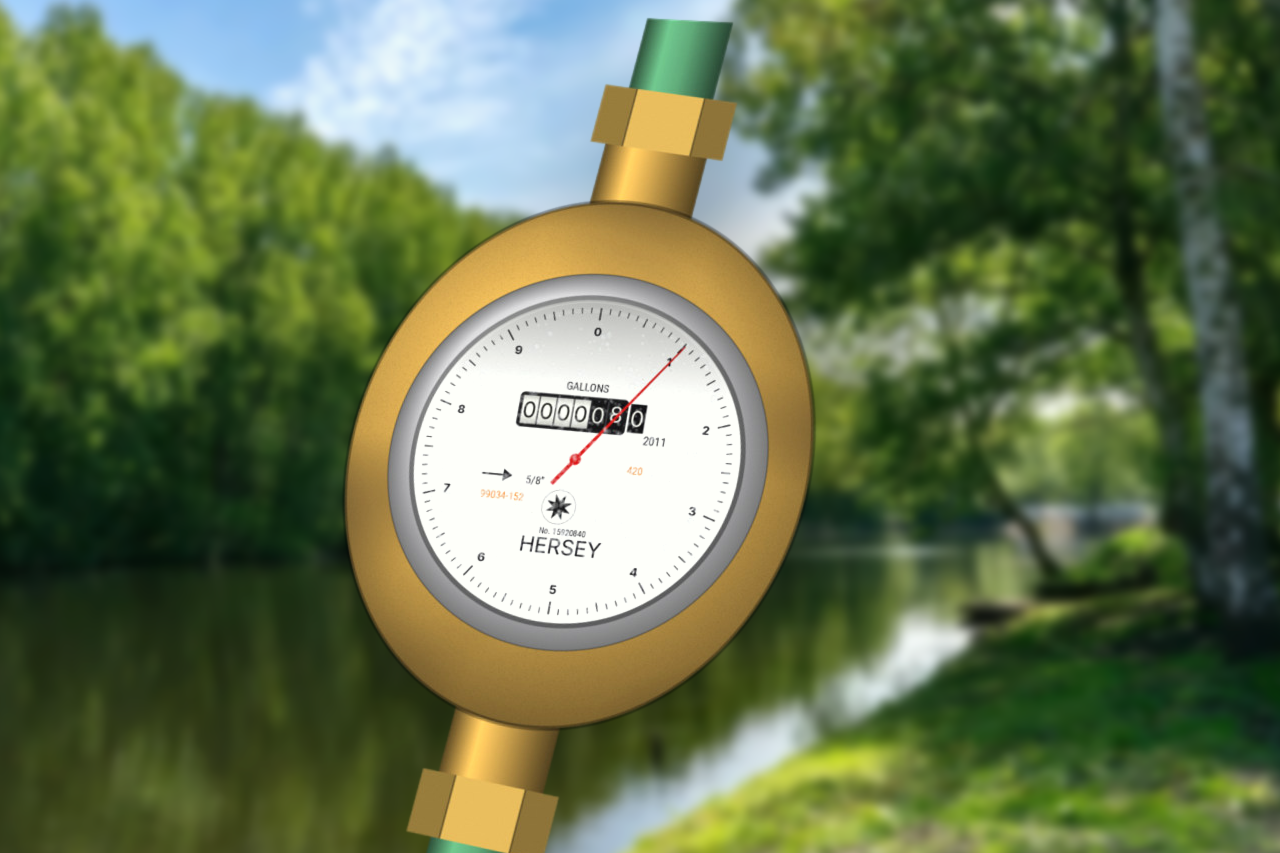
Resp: {"value": 81.0, "unit": "gal"}
